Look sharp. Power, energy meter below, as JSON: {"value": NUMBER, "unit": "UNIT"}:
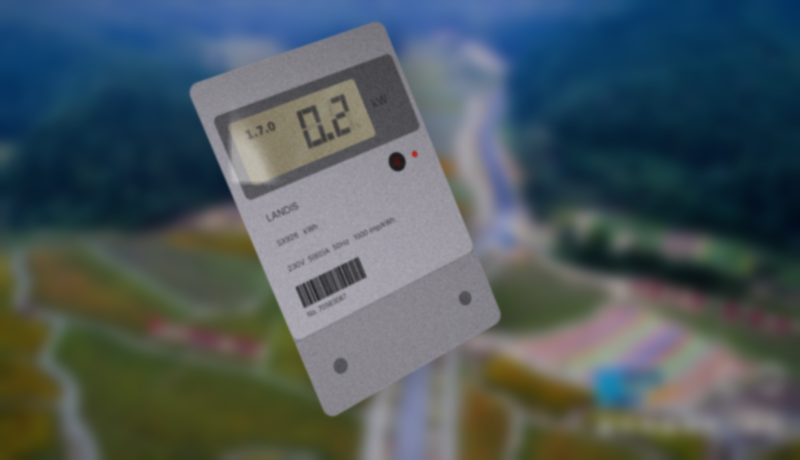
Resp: {"value": 0.2, "unit": "kW"}
